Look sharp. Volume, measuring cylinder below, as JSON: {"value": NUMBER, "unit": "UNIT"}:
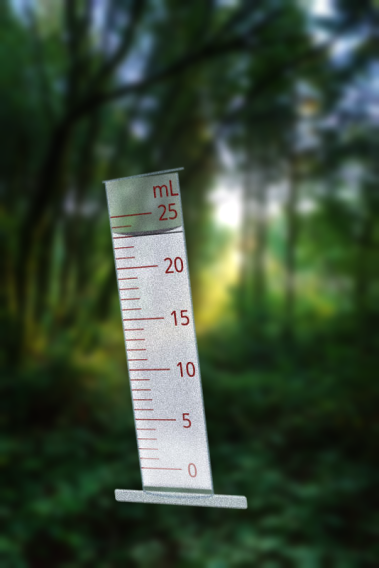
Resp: {"value": 23, "unit": "mL"}
